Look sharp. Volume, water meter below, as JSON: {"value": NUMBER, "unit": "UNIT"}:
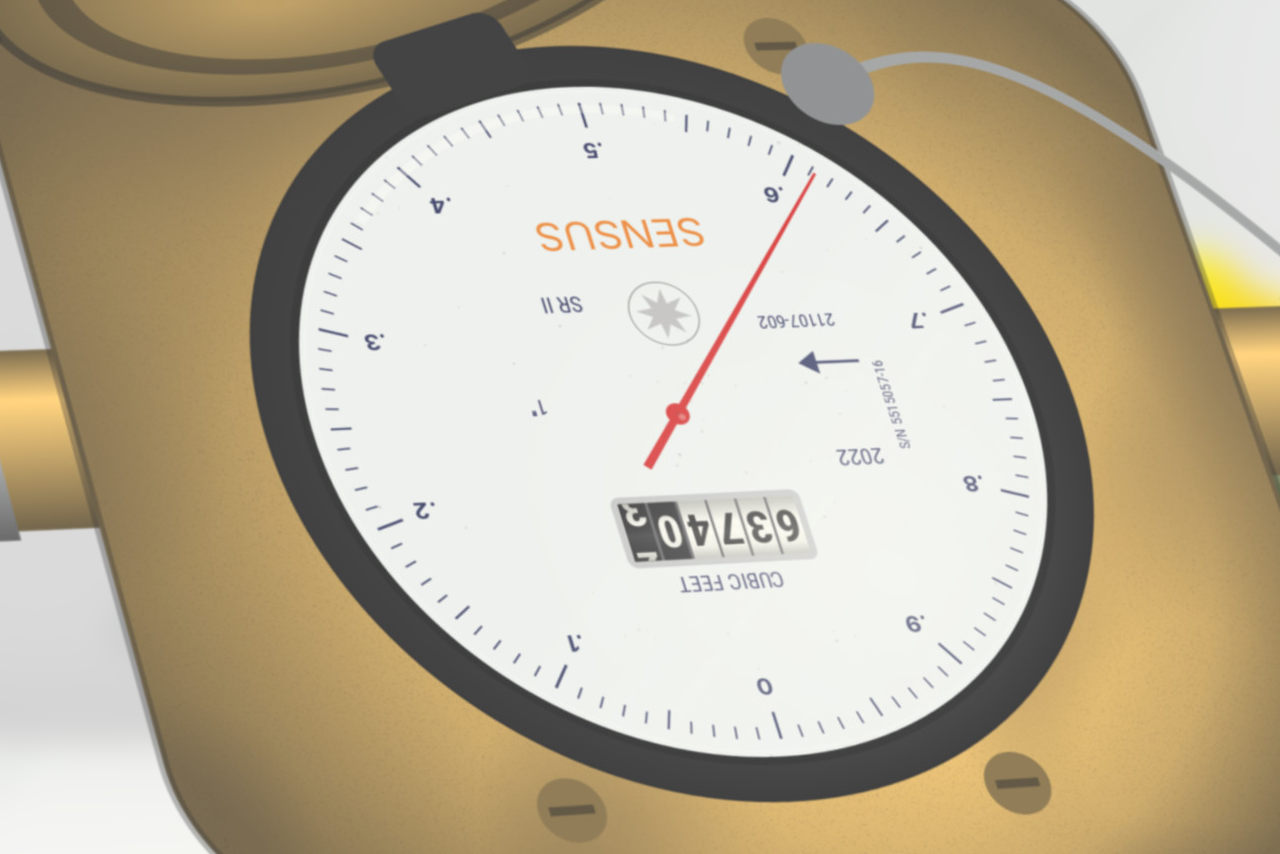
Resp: {"value": 637402.61, "unit": "ft³"}
